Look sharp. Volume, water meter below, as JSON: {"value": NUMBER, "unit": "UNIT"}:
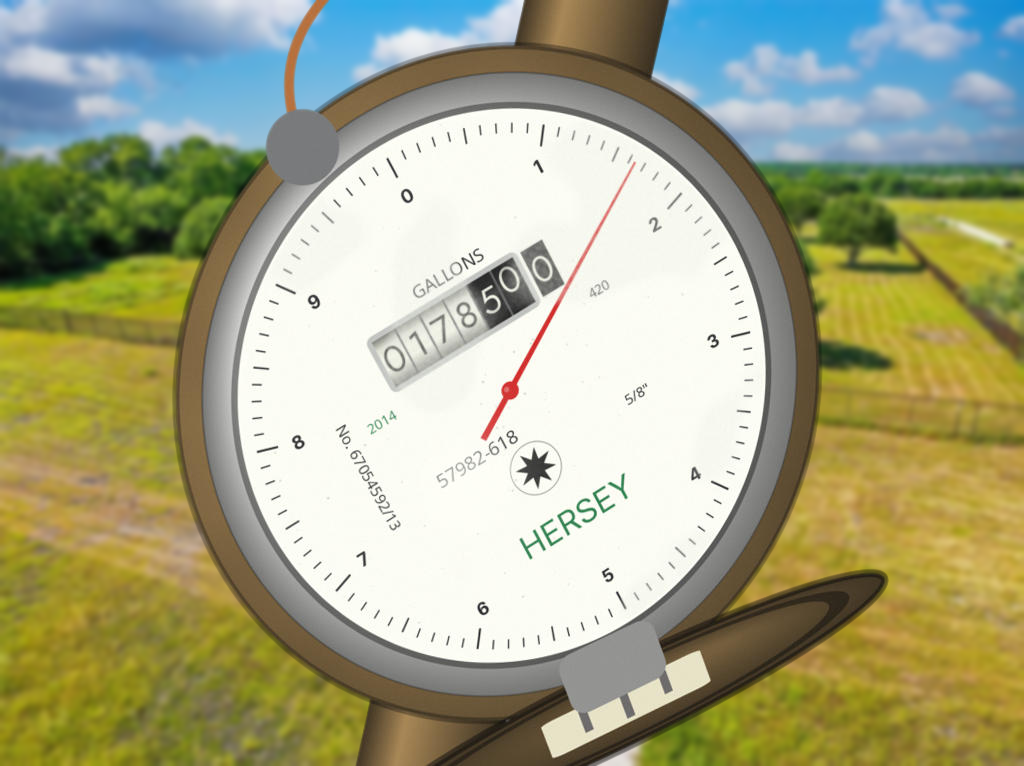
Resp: {"value": 178501.6, "unit": "gal"}
